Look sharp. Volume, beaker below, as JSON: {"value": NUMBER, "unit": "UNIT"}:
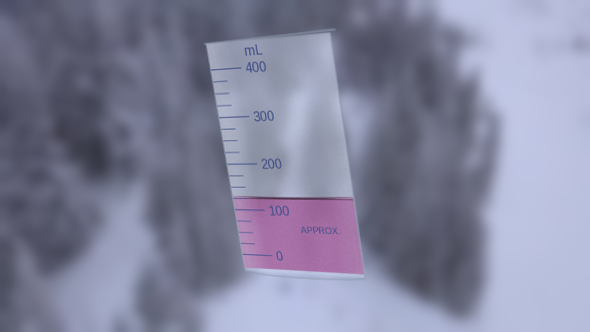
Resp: {"value": 125, "unit": "mL"}
